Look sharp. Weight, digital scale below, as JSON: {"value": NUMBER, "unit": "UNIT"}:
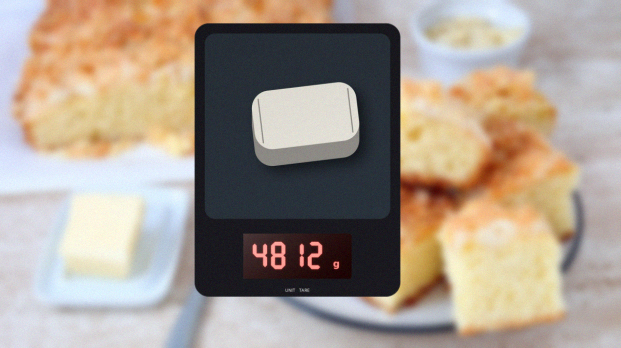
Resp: {"value": 4812, "unit": "g"}
